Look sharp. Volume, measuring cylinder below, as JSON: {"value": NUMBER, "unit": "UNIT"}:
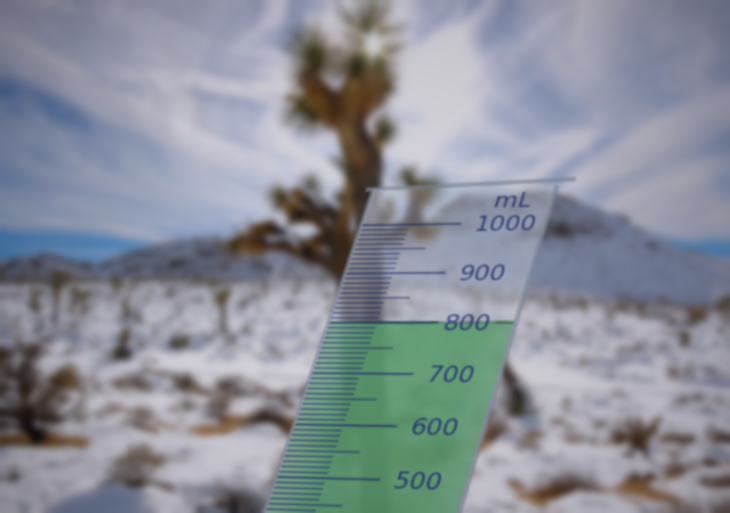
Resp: {"value": 800, "unit": "mL"}
